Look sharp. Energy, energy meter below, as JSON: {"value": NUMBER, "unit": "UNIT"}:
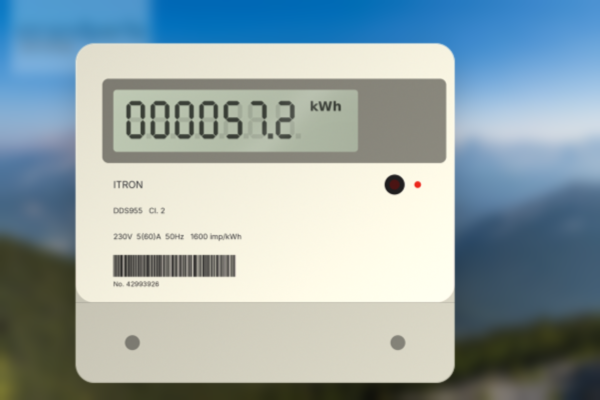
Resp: {"value": 57.2, "unit": "kWh"}
